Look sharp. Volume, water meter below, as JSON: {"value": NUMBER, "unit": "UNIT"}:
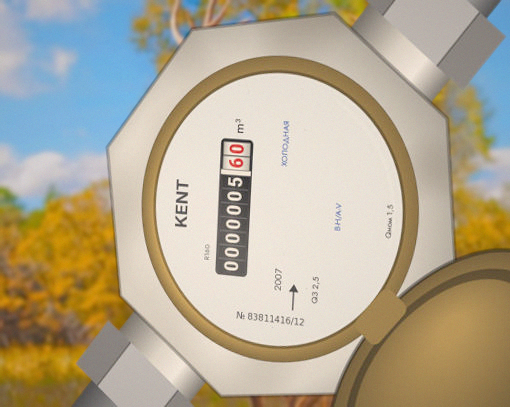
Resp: {"value": 5.60, "unit": "m³"}
